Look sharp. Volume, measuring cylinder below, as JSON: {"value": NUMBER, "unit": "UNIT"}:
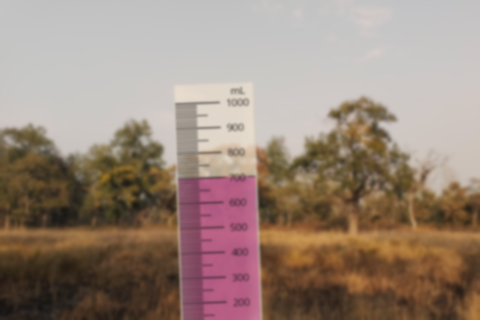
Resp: {"value": 700, "unit": "mL"}
